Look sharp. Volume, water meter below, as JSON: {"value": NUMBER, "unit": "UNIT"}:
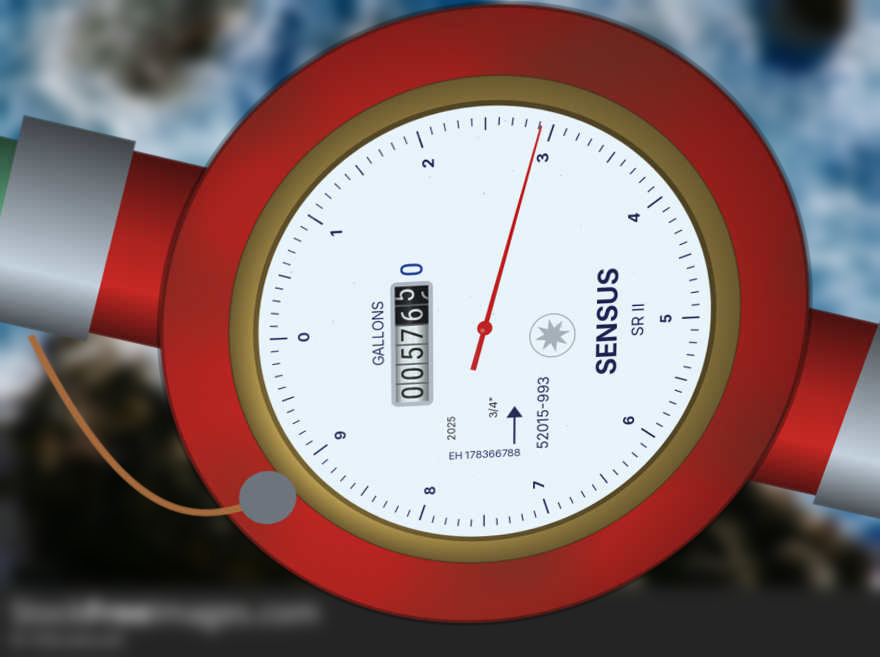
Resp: {"value": 57652.9, "unit": "gal"}
